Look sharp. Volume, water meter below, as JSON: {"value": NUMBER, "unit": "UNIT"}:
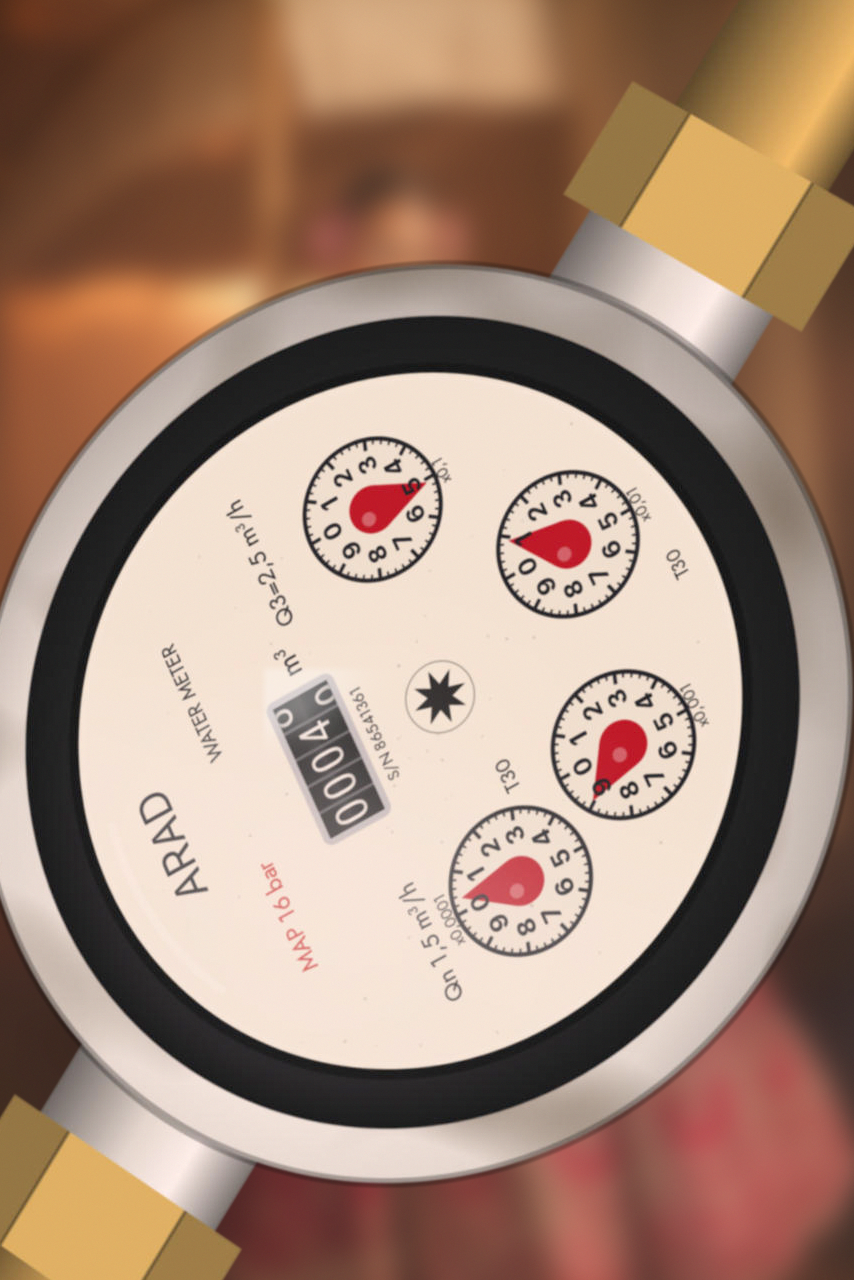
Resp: {"value": 48.5090, "unit": "m³"}
